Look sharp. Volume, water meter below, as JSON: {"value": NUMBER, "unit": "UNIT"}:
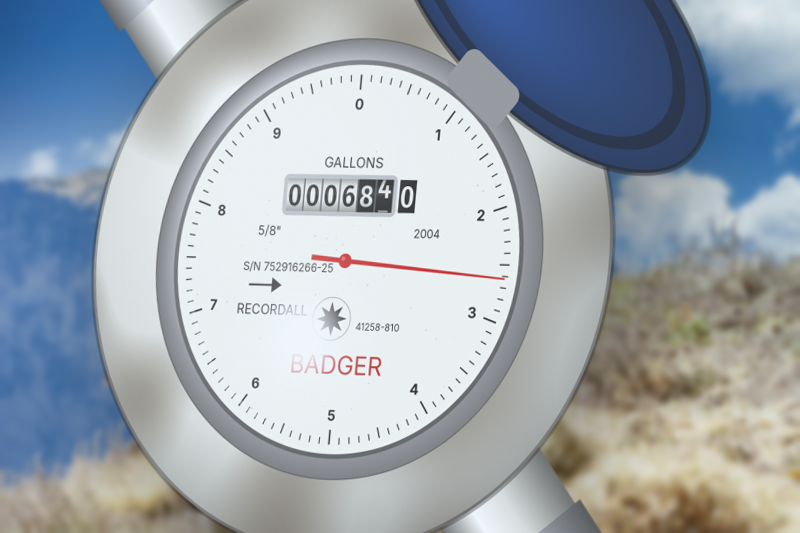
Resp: {"value": 6842.6, "unit": "gal"}
